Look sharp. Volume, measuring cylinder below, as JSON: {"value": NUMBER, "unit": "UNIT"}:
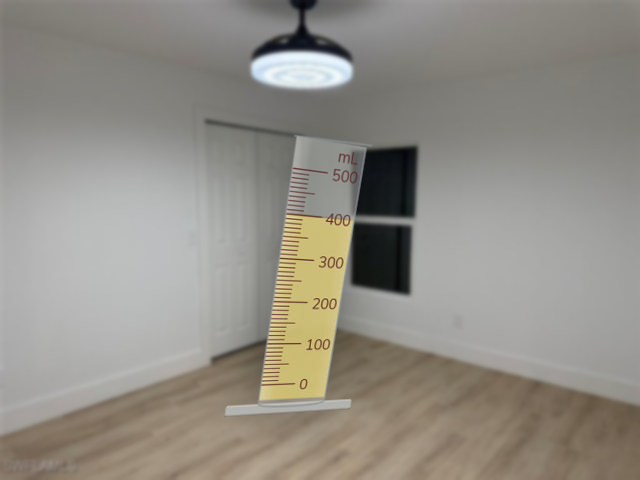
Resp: {"value": 400, "unit": "mL"}
